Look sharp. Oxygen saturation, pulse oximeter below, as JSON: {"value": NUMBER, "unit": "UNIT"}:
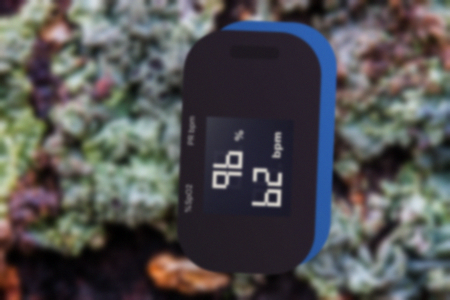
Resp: {"value": 96, "unit": "%"}
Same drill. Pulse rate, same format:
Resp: {"value": 62, "unit": "bpm"}
